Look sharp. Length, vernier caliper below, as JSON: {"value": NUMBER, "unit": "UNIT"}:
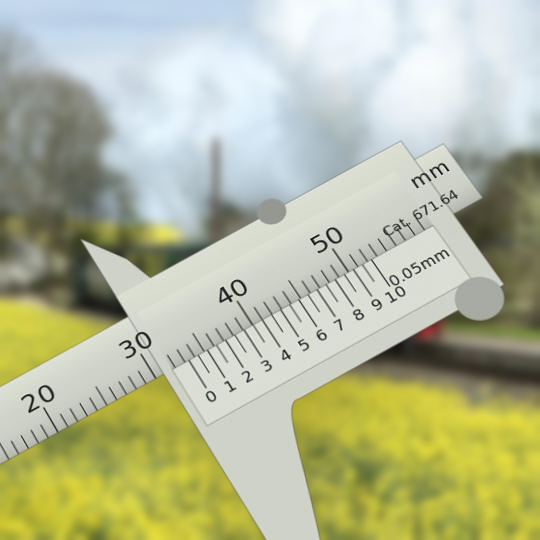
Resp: {"value": 33.4, "unit": "mm"}
